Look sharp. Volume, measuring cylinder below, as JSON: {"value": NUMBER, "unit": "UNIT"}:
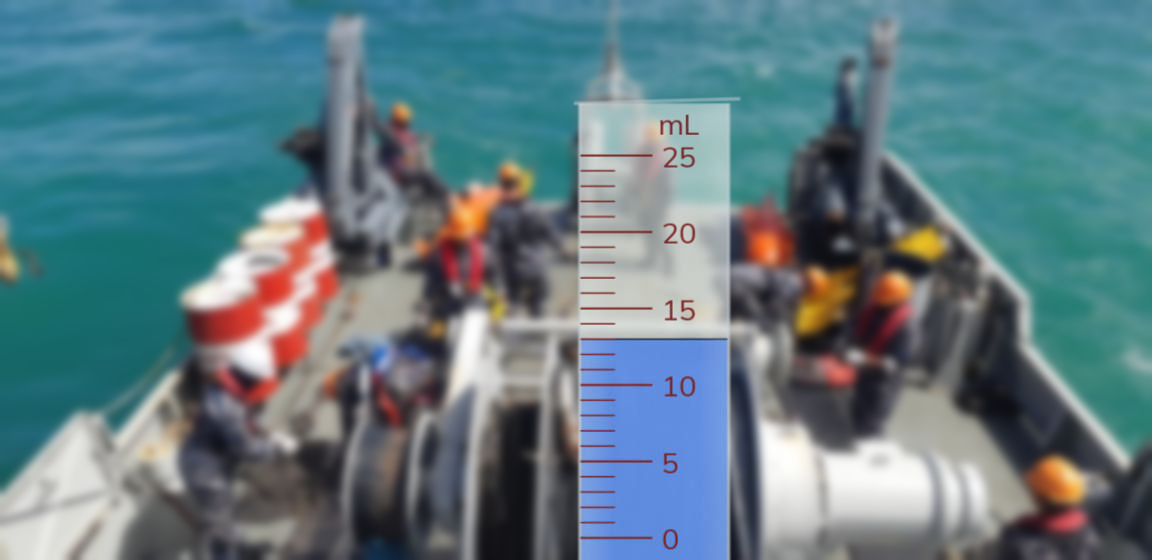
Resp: {"value": 13, "unit": "mL"}
